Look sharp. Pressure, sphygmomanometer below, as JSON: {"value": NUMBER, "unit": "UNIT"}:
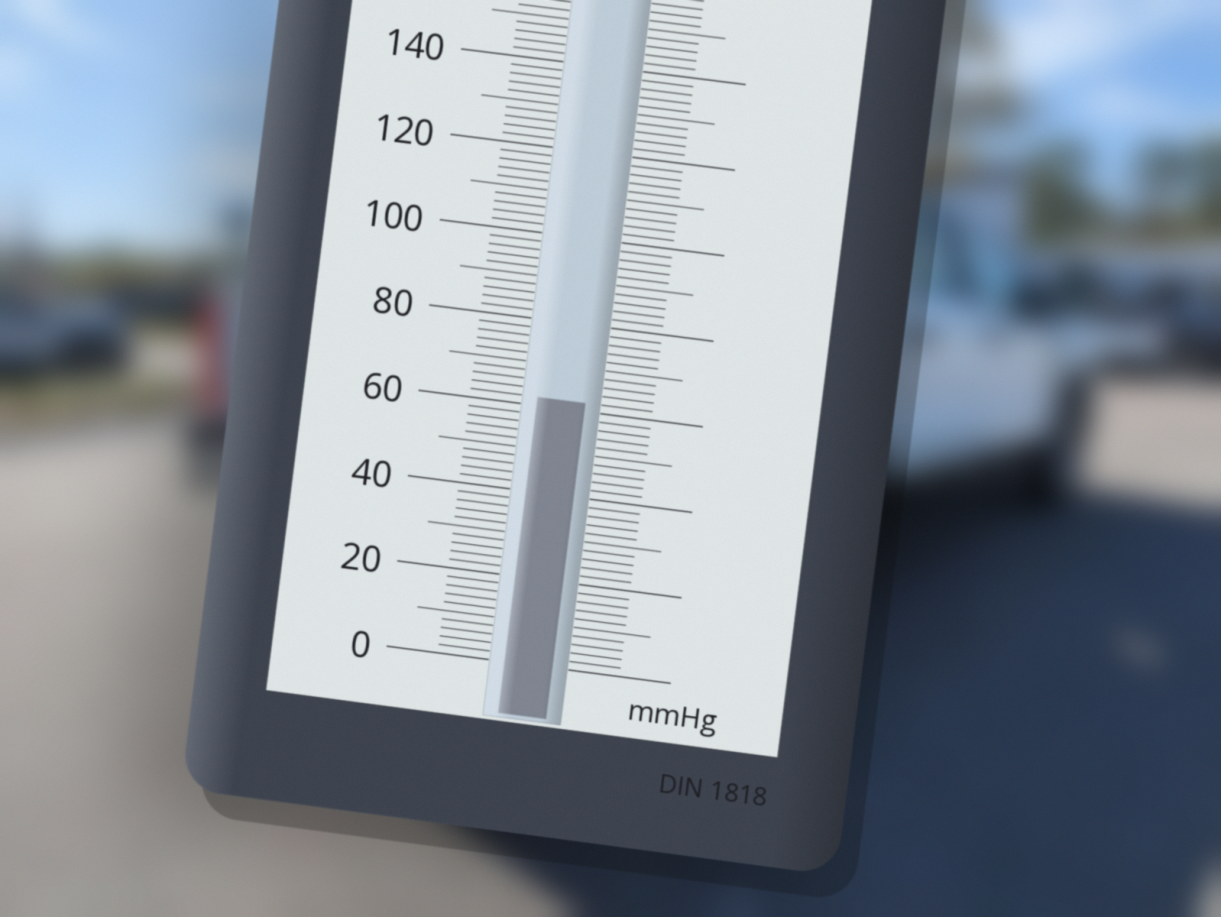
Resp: {"value": 62, "unit": "mmHg"}
